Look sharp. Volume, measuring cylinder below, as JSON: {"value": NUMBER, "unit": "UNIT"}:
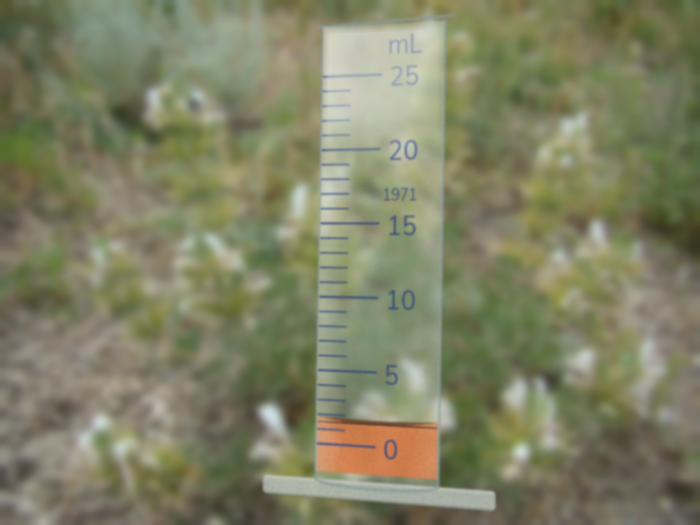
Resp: {"value": 1.5, "unit": "mL"}
